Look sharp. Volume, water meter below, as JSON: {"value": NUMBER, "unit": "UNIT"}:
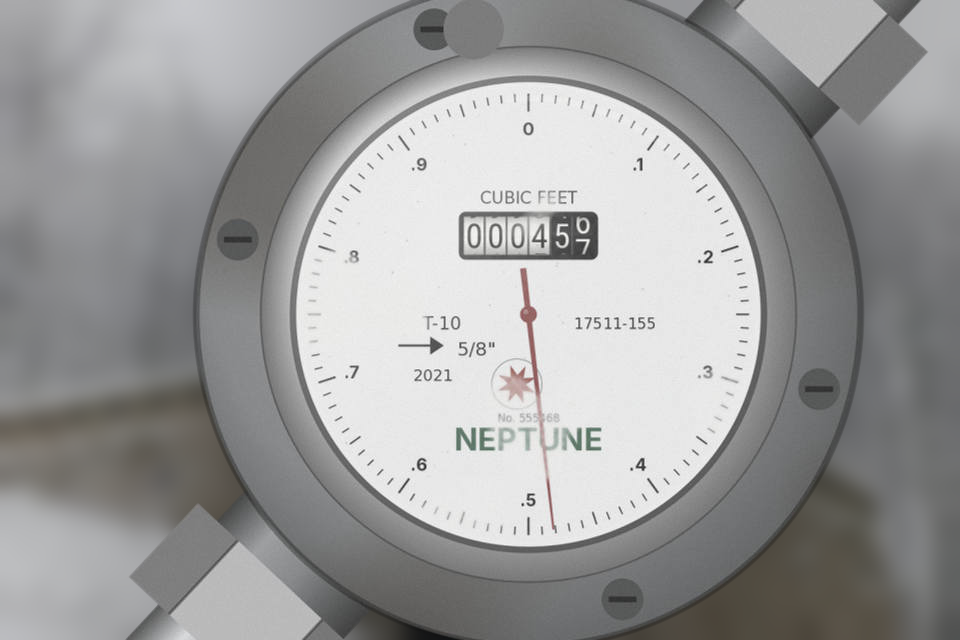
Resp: {"value": 456.48, "unit": "ft³"}
